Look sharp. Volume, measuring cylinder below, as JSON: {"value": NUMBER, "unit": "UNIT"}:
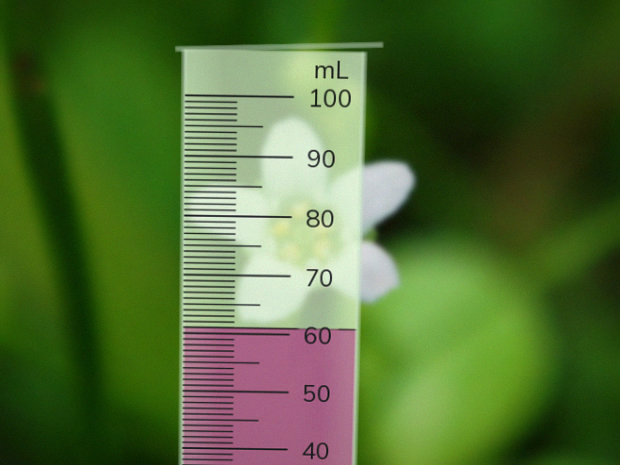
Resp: {"value": 61, "unit": "mL"}
